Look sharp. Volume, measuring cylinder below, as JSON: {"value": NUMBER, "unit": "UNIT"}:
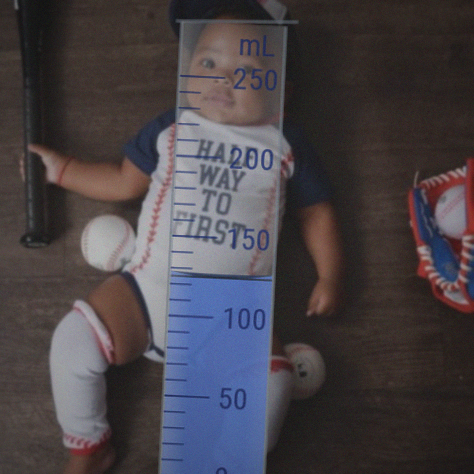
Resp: {"value": 125, "unit": "mL"}
